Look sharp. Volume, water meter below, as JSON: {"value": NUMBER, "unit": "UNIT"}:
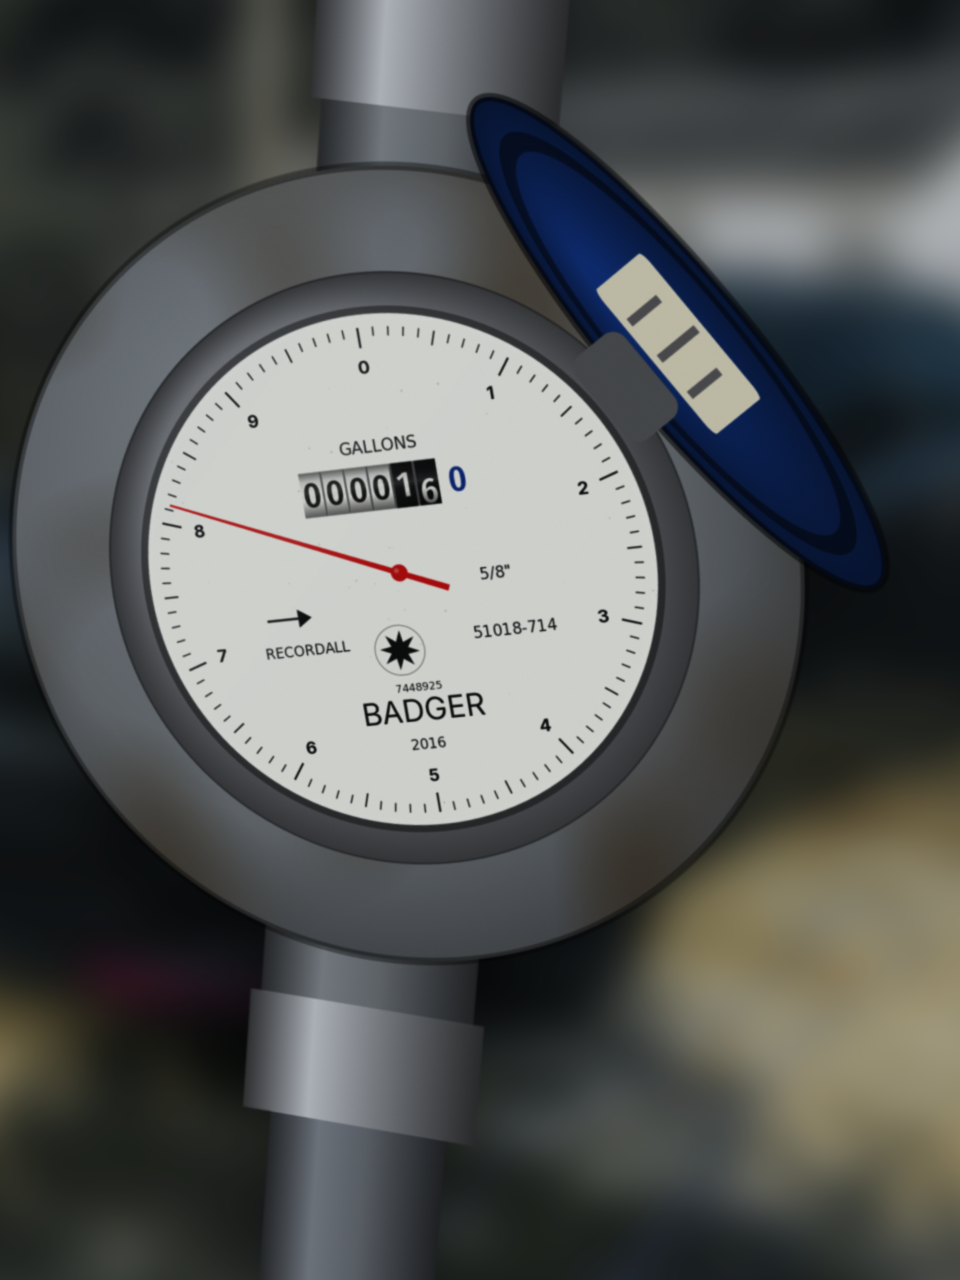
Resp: {"value": 158.1, "unit": "gal"}
